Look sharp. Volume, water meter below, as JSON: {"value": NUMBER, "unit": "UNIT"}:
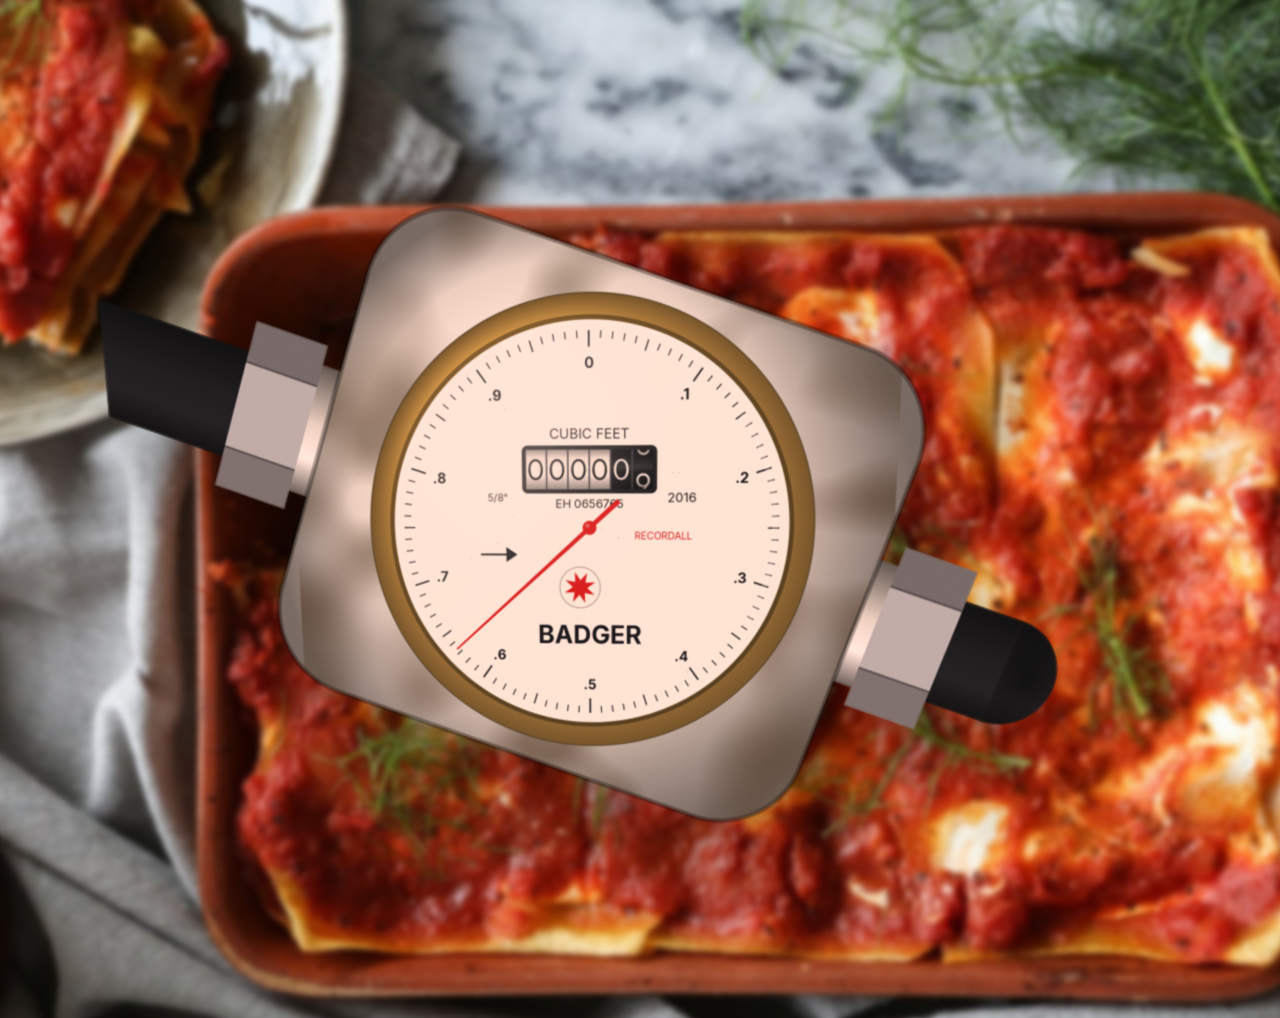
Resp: {"value": 8.63, "unit": "ft³"}
